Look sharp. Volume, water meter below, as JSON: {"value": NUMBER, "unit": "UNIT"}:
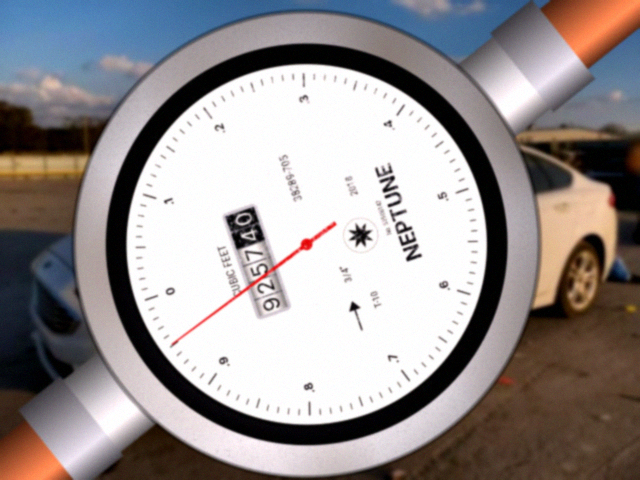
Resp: {"value": 925739.95, "unit": "ft³"}
